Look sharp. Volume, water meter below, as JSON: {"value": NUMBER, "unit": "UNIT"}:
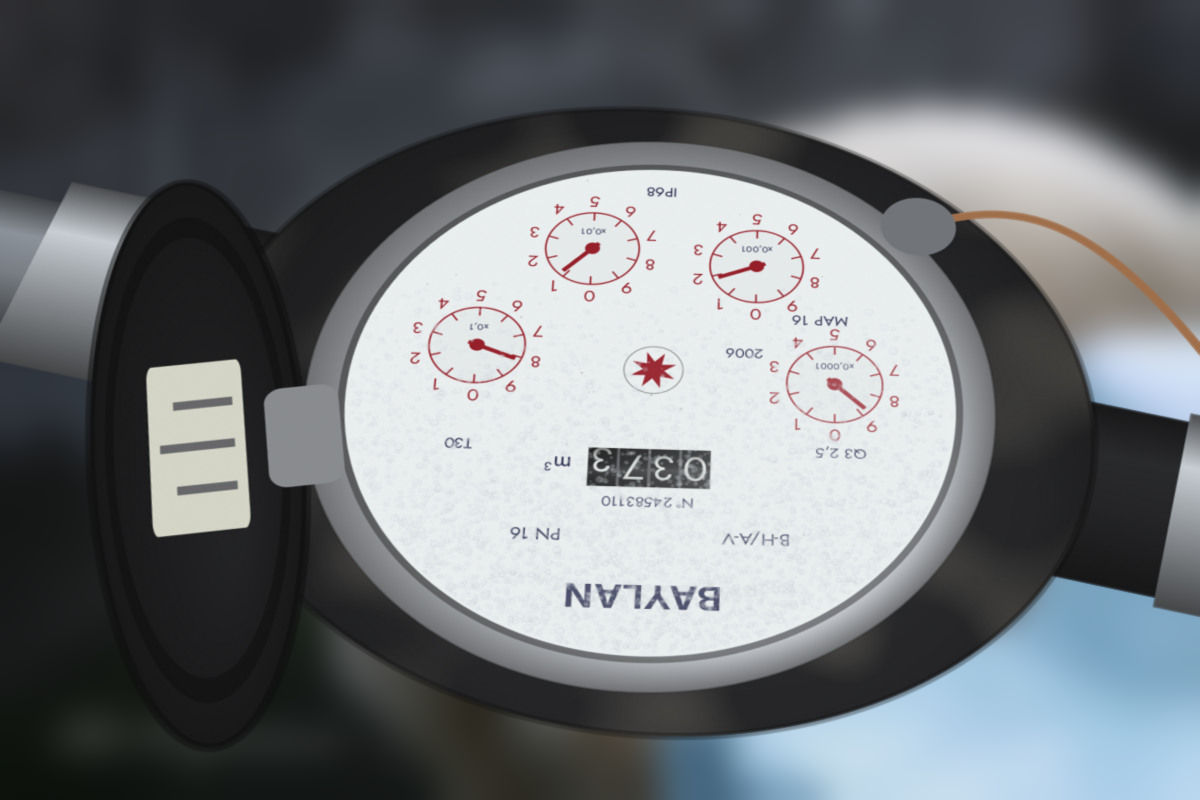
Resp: {"value": 372.8118, "unit": "m³"}
